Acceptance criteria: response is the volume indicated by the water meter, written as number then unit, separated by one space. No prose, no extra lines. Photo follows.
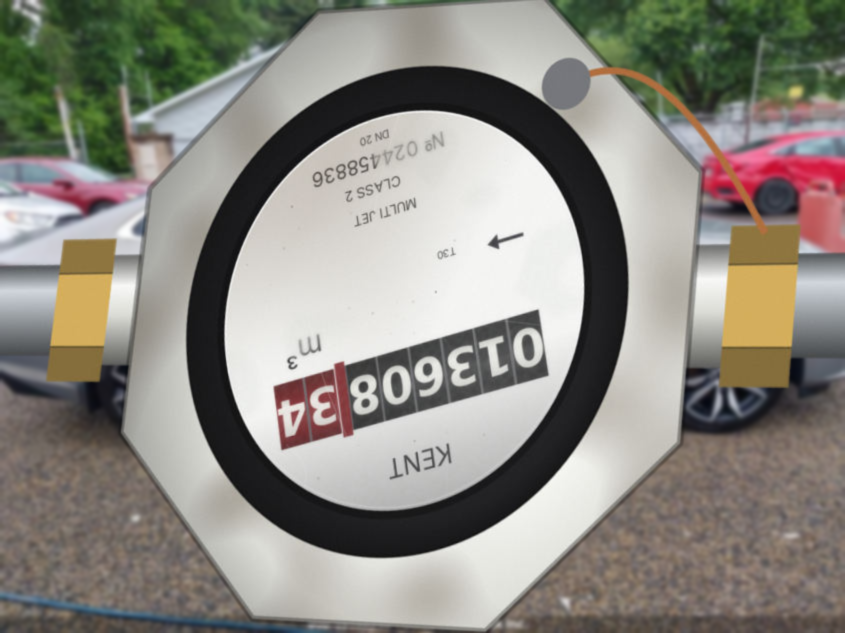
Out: 13608.34 m³
